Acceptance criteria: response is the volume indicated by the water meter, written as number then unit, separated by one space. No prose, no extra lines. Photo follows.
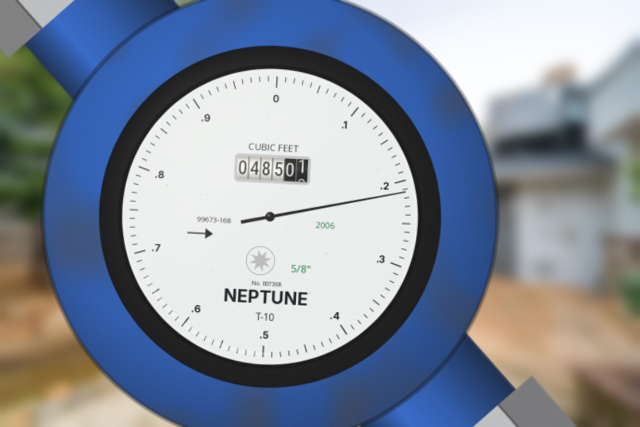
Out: 48501.21 ft³
